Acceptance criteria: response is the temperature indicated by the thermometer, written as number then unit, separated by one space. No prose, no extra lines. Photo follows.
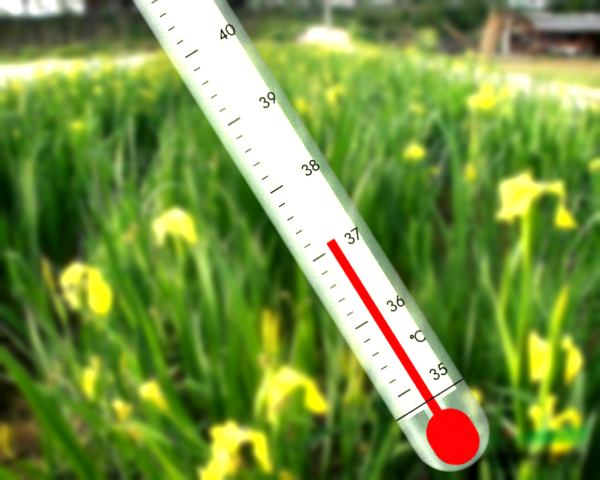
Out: 37.1 °C
